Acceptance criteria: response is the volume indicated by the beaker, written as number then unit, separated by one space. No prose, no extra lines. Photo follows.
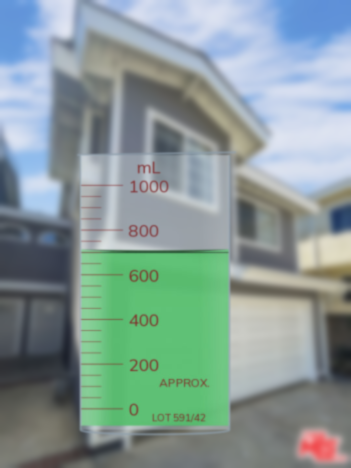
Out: 700 mL
